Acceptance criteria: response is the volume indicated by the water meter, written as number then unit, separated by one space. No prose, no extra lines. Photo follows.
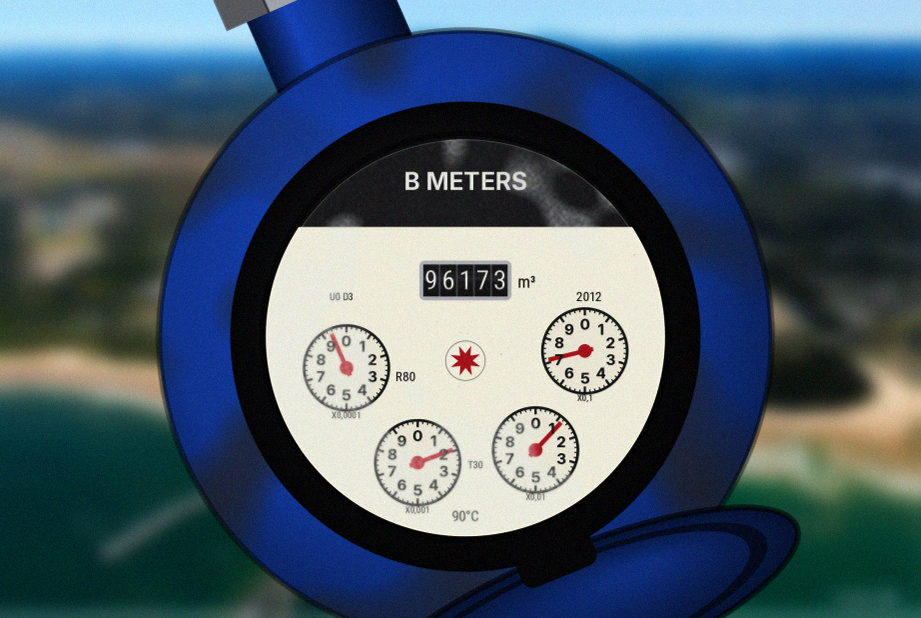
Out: 96173.7119 m³
